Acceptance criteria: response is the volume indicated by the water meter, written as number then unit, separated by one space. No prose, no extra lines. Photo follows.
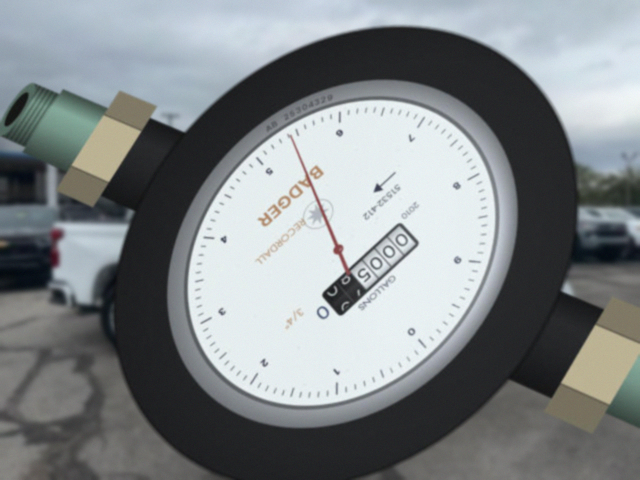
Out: 5795.4 gal
